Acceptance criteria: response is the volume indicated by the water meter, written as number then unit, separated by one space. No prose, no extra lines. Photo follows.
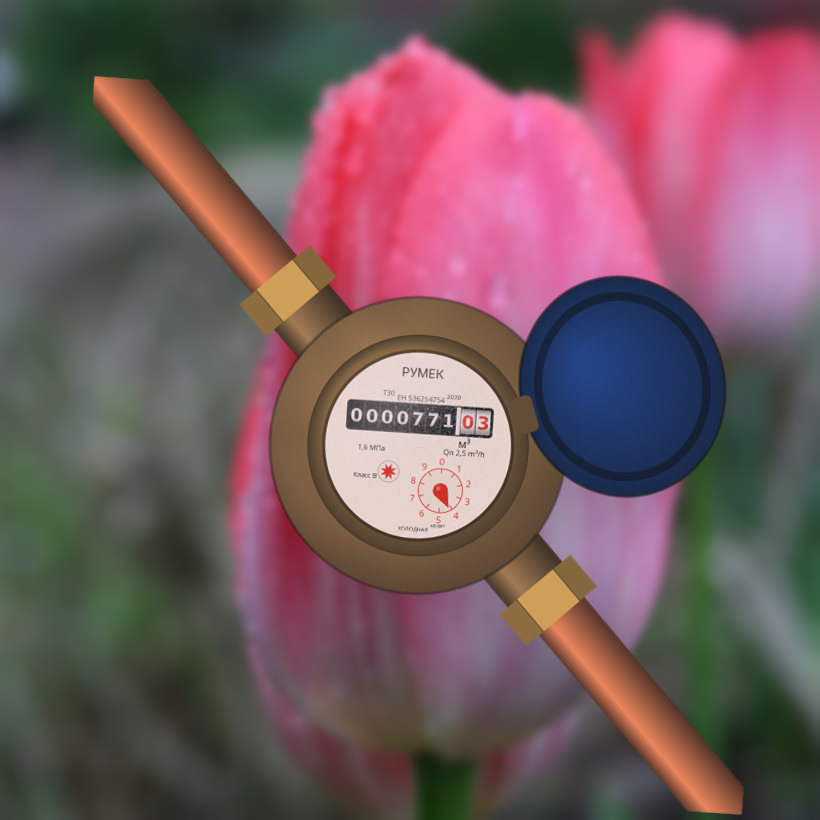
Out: 771.034 m³
